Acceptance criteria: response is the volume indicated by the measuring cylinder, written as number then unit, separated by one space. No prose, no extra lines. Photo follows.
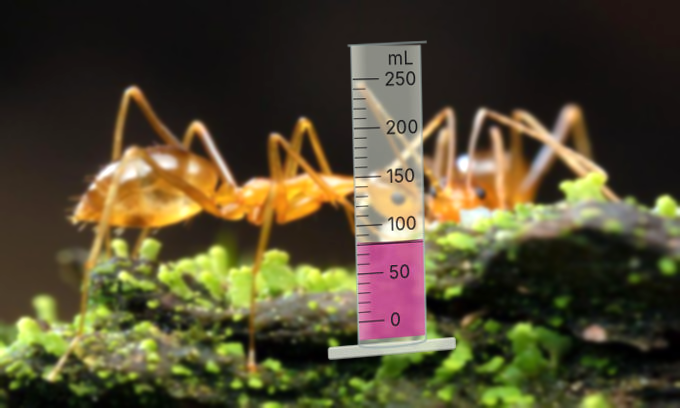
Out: 80 mL
